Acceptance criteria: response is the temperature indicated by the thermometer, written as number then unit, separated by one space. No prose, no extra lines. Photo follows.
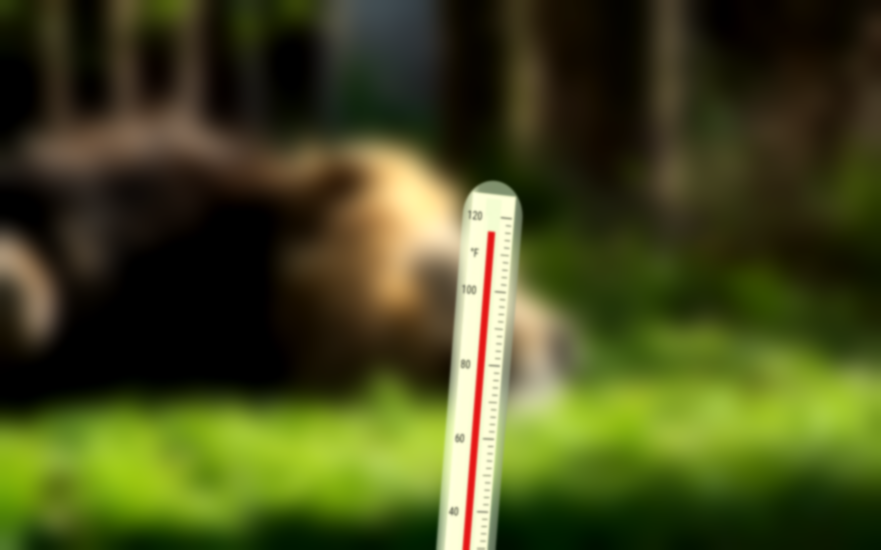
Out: 116 °F
